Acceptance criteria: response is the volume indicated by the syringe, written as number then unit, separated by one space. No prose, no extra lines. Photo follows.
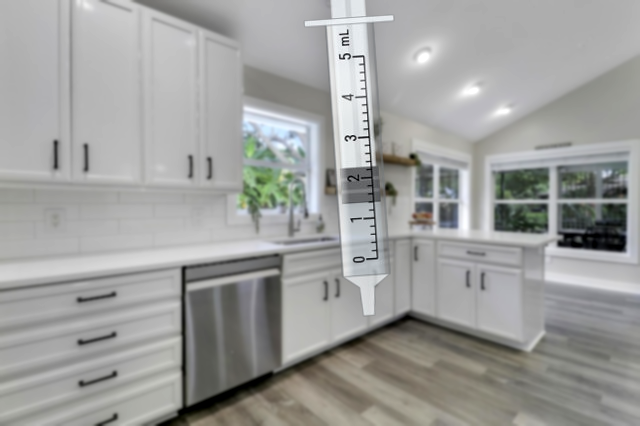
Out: 1.4 mL
